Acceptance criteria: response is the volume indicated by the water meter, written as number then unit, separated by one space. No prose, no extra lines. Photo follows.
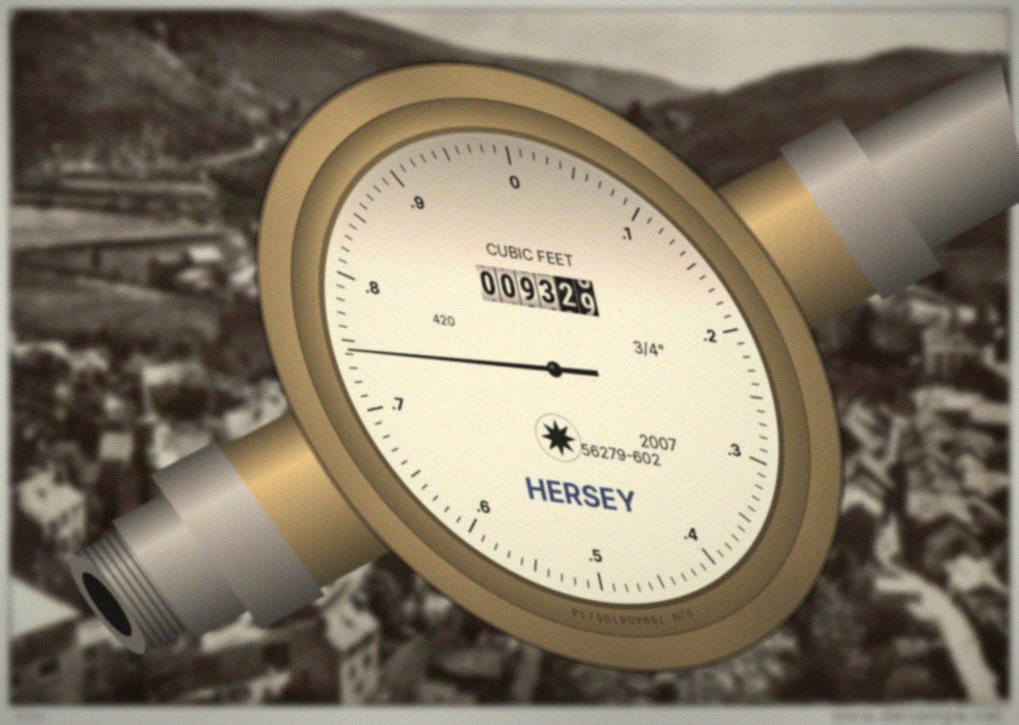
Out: 9328.74 ft³
